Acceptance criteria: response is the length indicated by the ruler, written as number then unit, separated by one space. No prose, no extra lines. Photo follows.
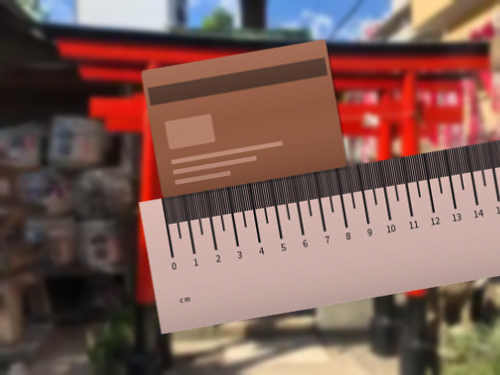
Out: 8.5 cm
